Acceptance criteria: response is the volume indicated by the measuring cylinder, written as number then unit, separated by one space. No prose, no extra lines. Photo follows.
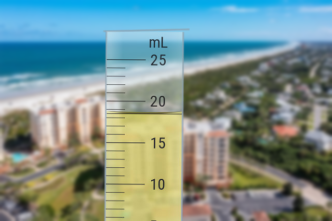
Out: 18.5 mL
